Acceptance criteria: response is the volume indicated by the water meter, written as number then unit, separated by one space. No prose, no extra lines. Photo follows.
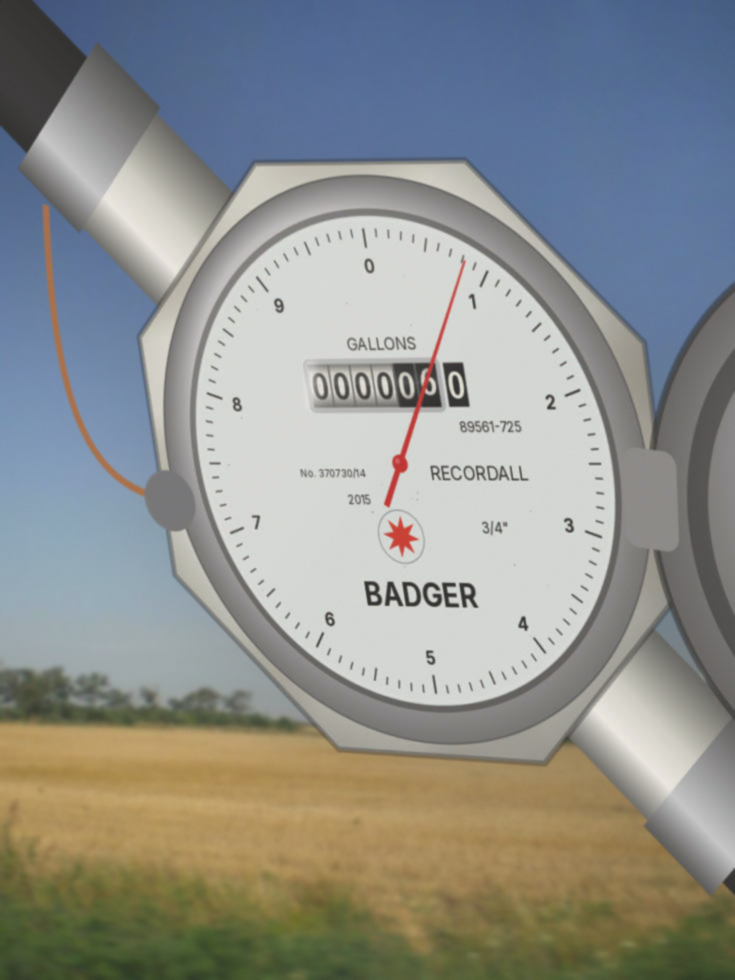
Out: 60.8 gal
